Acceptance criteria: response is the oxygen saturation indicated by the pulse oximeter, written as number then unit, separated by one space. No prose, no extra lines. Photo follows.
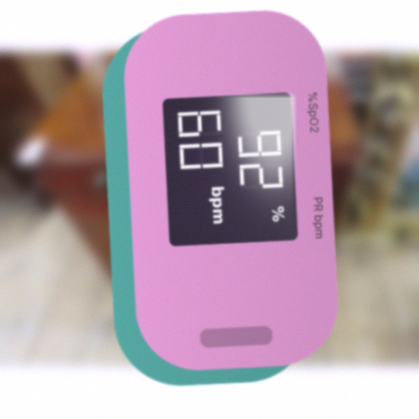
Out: 92 %
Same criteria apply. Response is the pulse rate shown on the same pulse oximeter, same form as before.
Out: 60 bpm
